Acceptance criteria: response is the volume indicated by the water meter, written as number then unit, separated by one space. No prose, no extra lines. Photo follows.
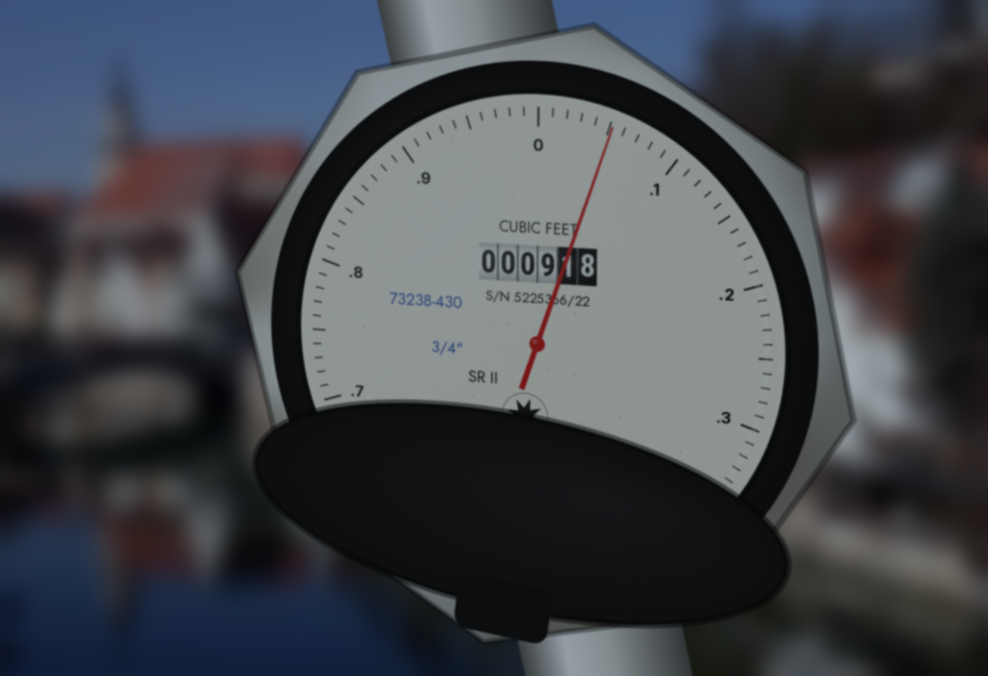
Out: 918.05 ft³
